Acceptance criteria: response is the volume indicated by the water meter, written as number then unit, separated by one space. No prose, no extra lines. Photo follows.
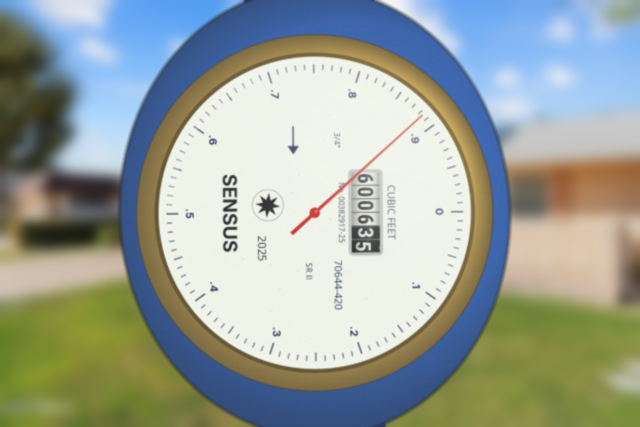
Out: 600634.88 ft³
